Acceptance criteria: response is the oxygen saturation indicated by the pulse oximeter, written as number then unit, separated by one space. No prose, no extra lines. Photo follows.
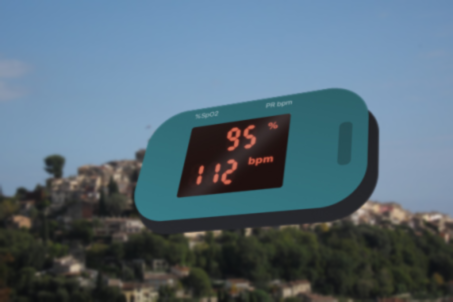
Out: 95 %
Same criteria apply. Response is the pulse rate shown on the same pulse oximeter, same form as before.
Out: 112 bpm
